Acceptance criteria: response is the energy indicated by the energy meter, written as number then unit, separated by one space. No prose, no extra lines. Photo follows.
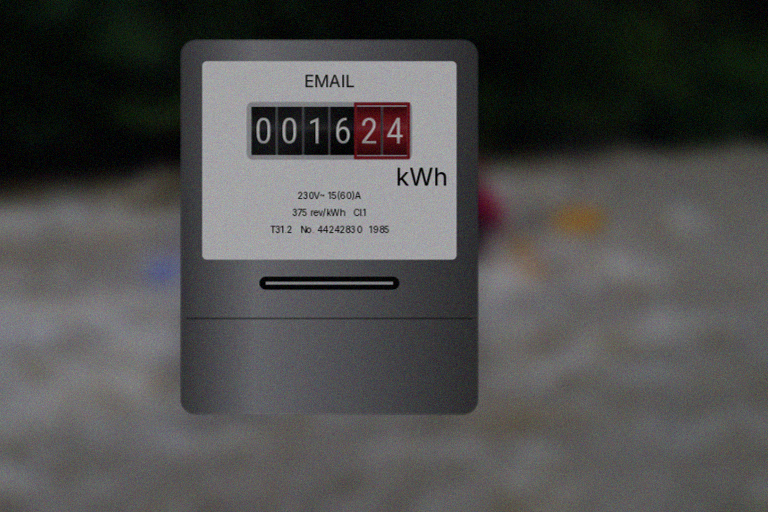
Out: 16.24 kWh
